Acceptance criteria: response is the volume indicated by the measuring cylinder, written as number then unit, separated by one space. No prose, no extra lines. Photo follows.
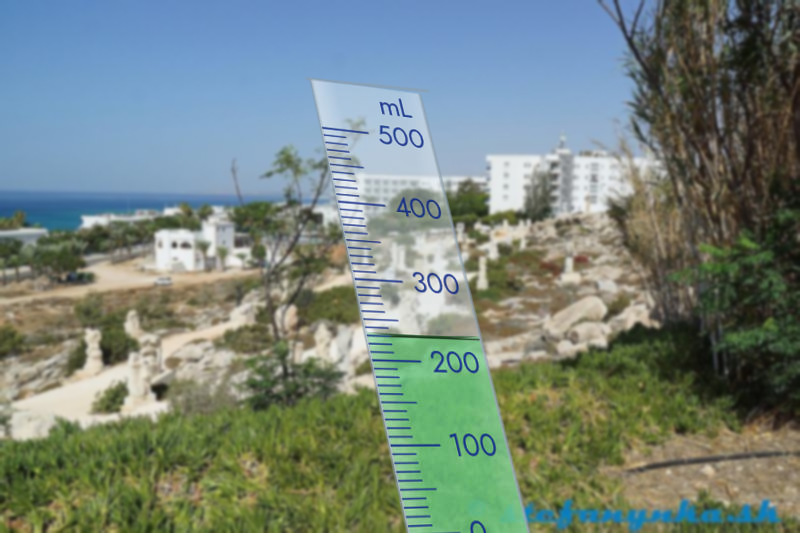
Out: 230 mL
